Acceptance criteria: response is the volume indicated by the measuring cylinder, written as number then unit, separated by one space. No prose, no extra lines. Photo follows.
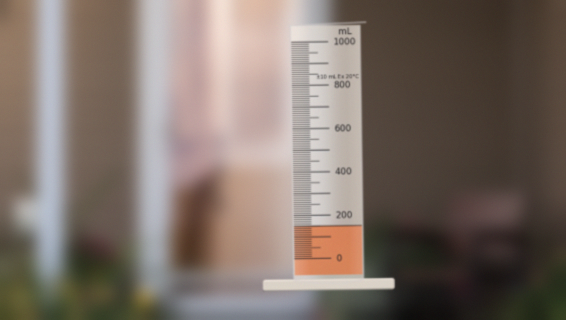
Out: 150 mL
